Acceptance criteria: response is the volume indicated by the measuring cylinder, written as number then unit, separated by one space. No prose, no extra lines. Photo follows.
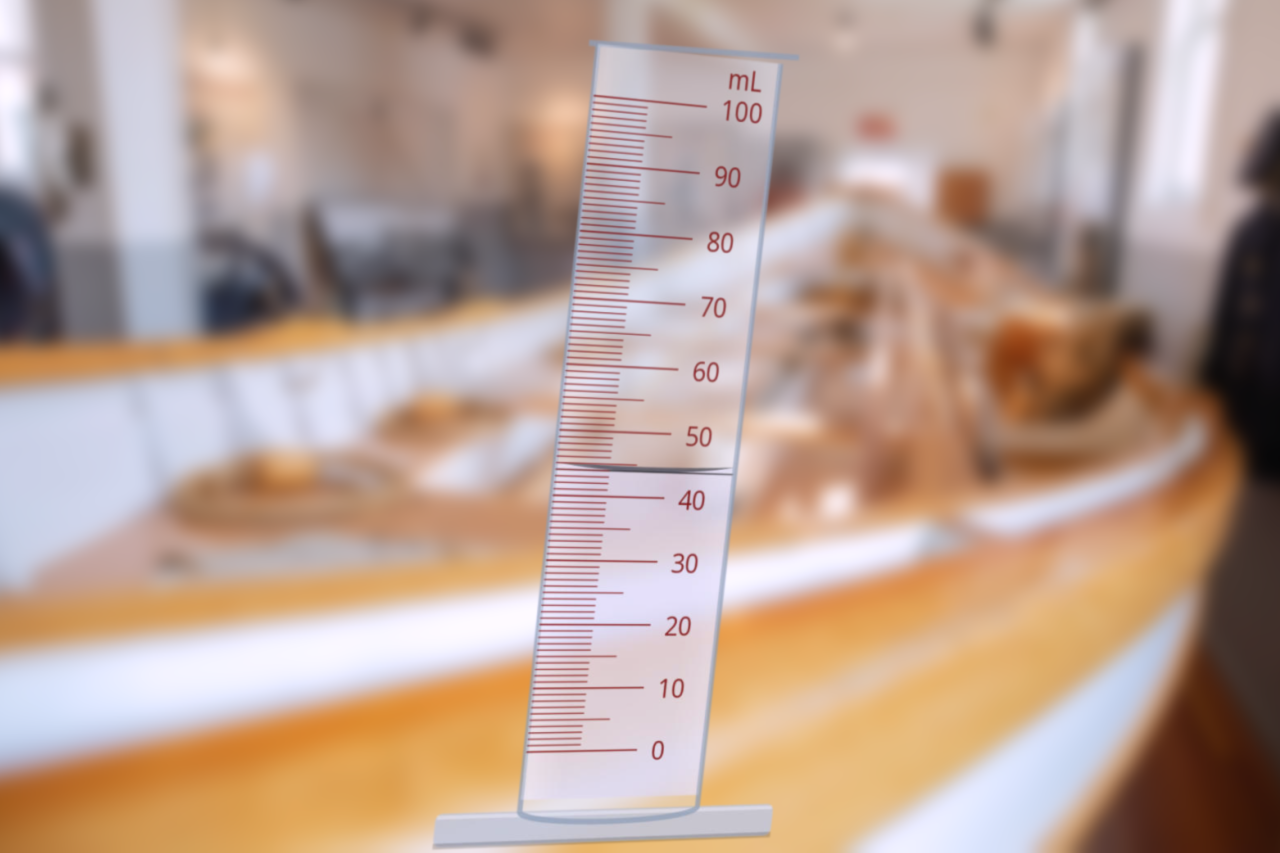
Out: 44 mL
